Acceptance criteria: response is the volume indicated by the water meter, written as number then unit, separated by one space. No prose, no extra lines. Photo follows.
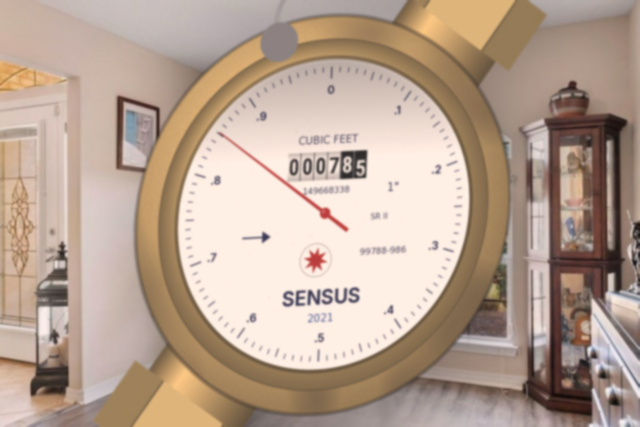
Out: 784.85 ft³
